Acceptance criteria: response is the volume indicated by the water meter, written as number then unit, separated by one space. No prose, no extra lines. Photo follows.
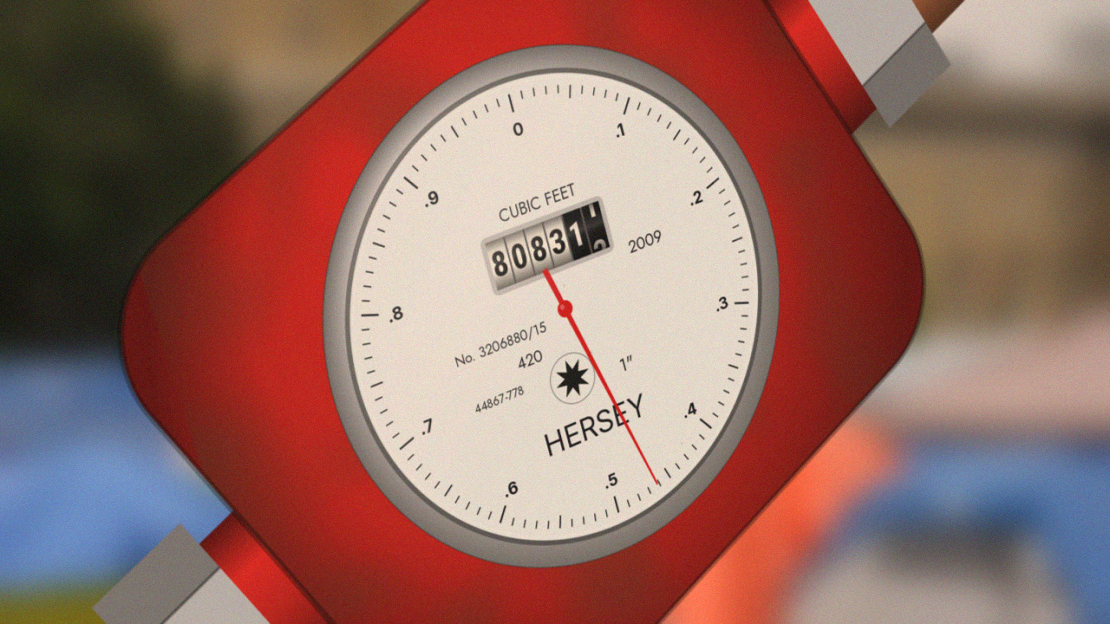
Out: 808311.46 ft³
